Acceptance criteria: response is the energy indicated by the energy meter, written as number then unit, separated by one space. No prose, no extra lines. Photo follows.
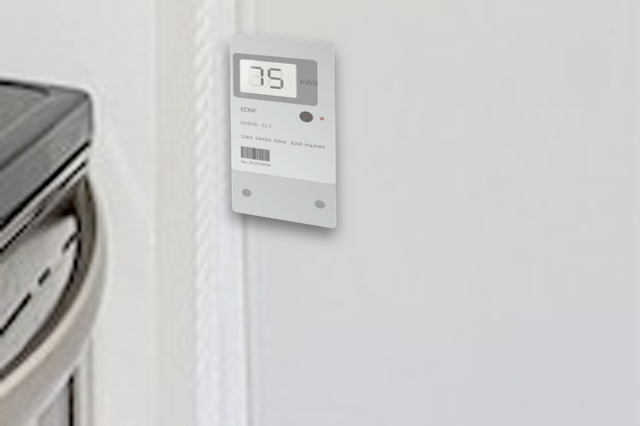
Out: 75 kWh
